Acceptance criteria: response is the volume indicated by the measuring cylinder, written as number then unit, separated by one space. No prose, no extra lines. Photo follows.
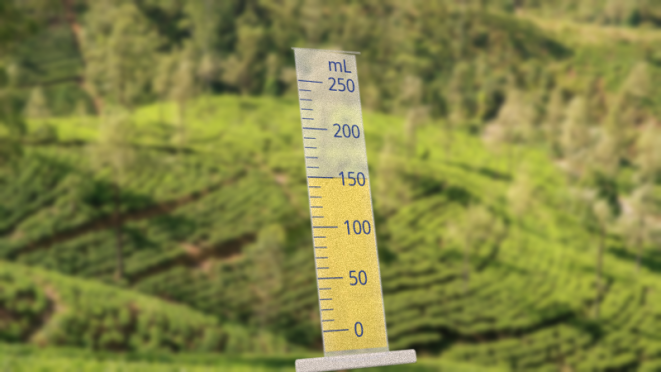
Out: 150 mL
